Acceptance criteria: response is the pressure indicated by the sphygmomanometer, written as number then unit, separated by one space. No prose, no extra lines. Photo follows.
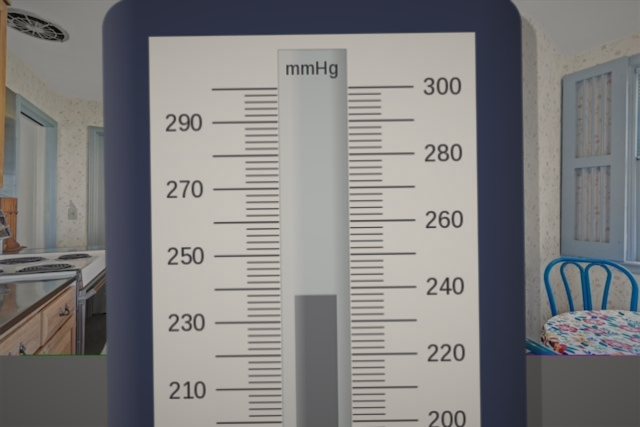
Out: 238 mmHg
